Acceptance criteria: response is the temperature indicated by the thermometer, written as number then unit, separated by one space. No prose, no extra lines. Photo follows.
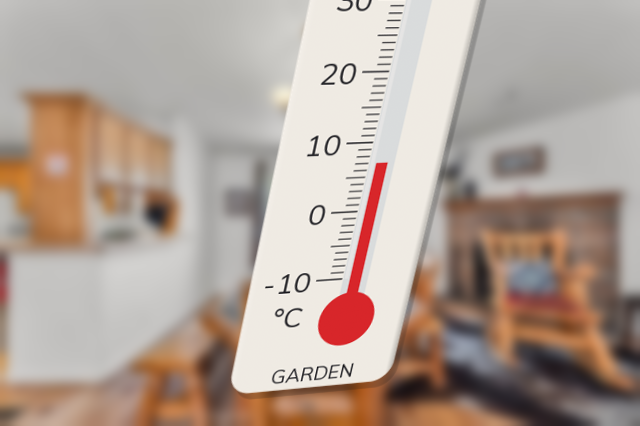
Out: 7 °C
